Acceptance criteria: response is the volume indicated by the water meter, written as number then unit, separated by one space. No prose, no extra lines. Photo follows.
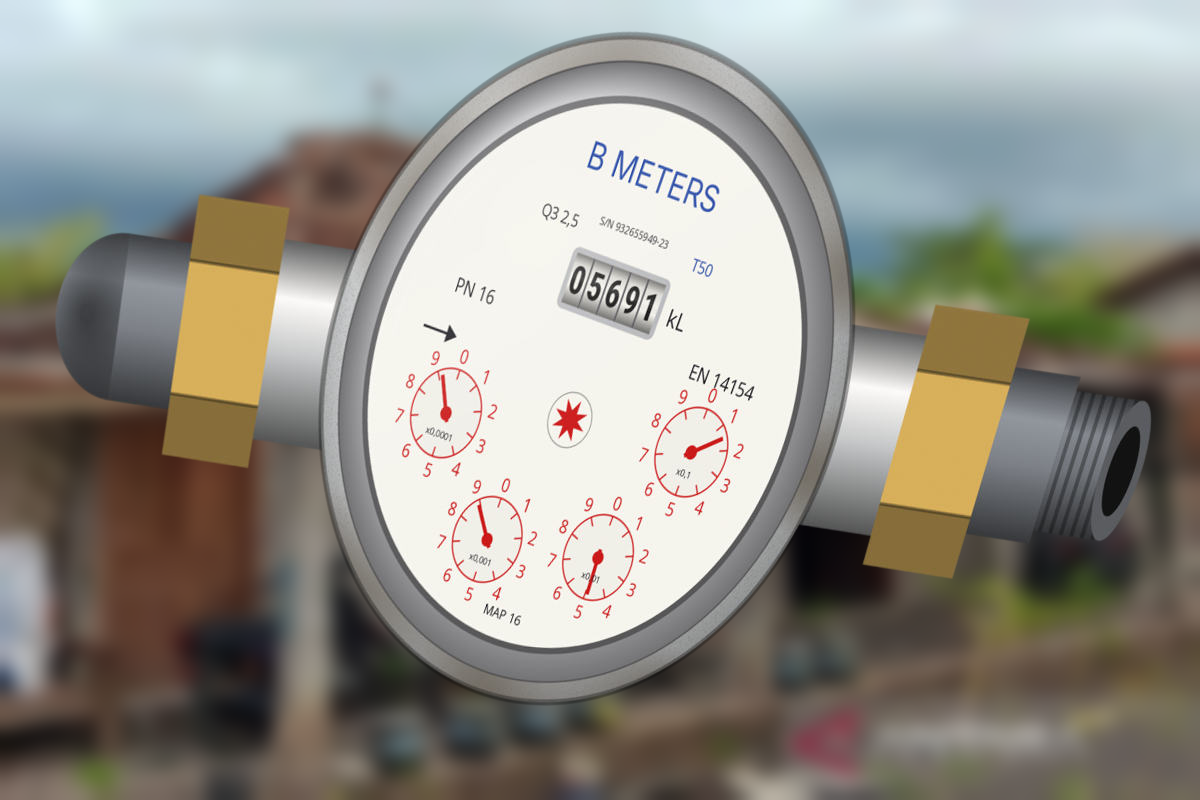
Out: 5691.1489 kL
